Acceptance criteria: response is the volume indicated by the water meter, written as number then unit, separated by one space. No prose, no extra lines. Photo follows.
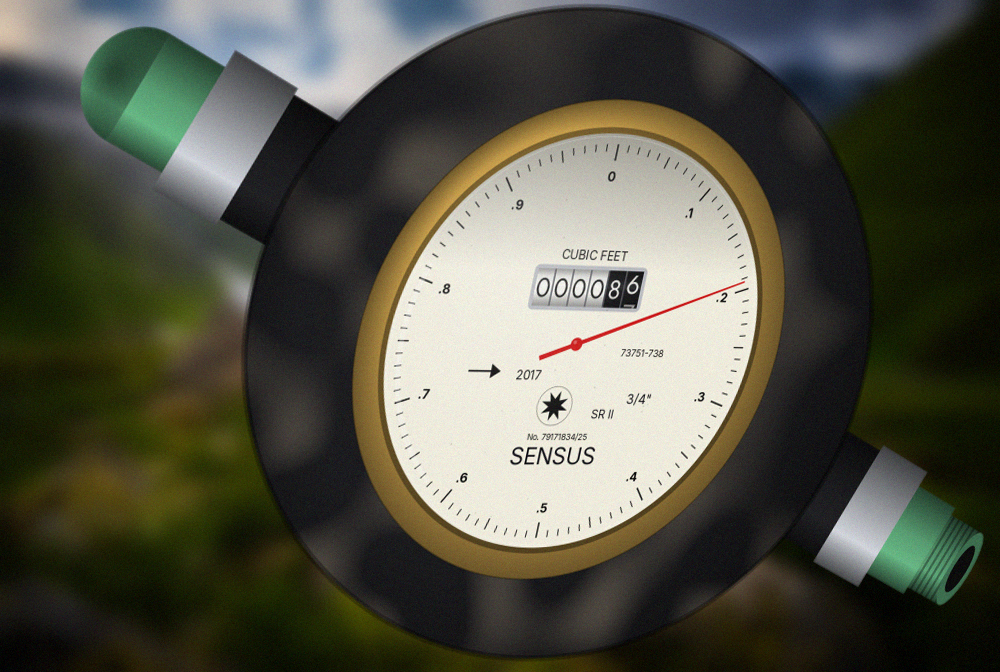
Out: 86.19 ft³
